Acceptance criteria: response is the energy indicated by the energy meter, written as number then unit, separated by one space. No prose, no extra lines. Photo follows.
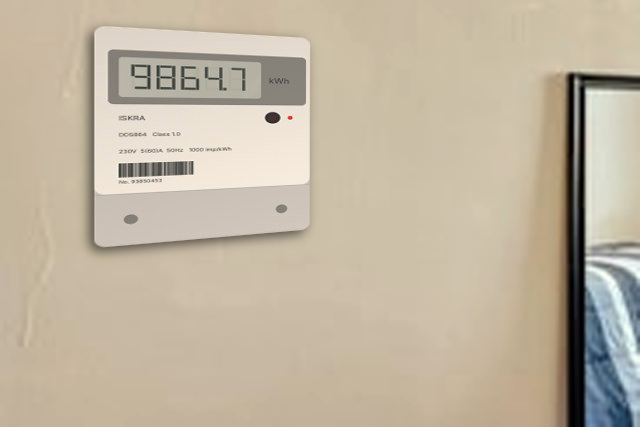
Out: 9864.7 kWh
